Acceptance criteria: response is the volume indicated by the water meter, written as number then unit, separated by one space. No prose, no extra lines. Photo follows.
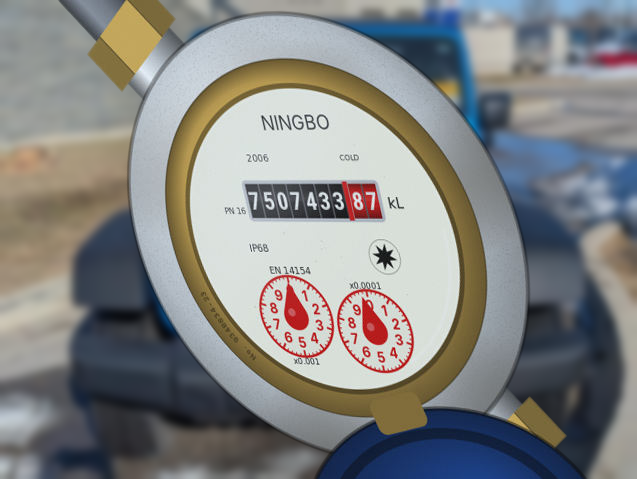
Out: 7507433.8699 kL
